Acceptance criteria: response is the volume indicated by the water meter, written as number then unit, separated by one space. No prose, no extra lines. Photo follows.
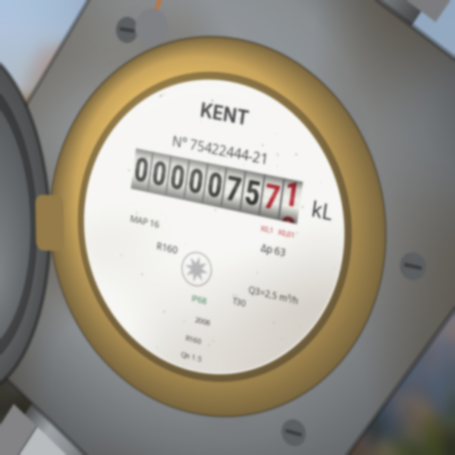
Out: 75.71 kL
